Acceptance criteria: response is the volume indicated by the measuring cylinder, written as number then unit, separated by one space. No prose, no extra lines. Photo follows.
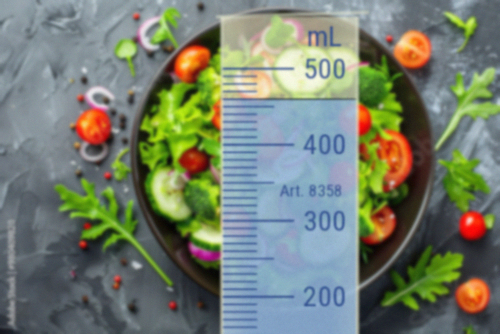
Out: 460 mL
